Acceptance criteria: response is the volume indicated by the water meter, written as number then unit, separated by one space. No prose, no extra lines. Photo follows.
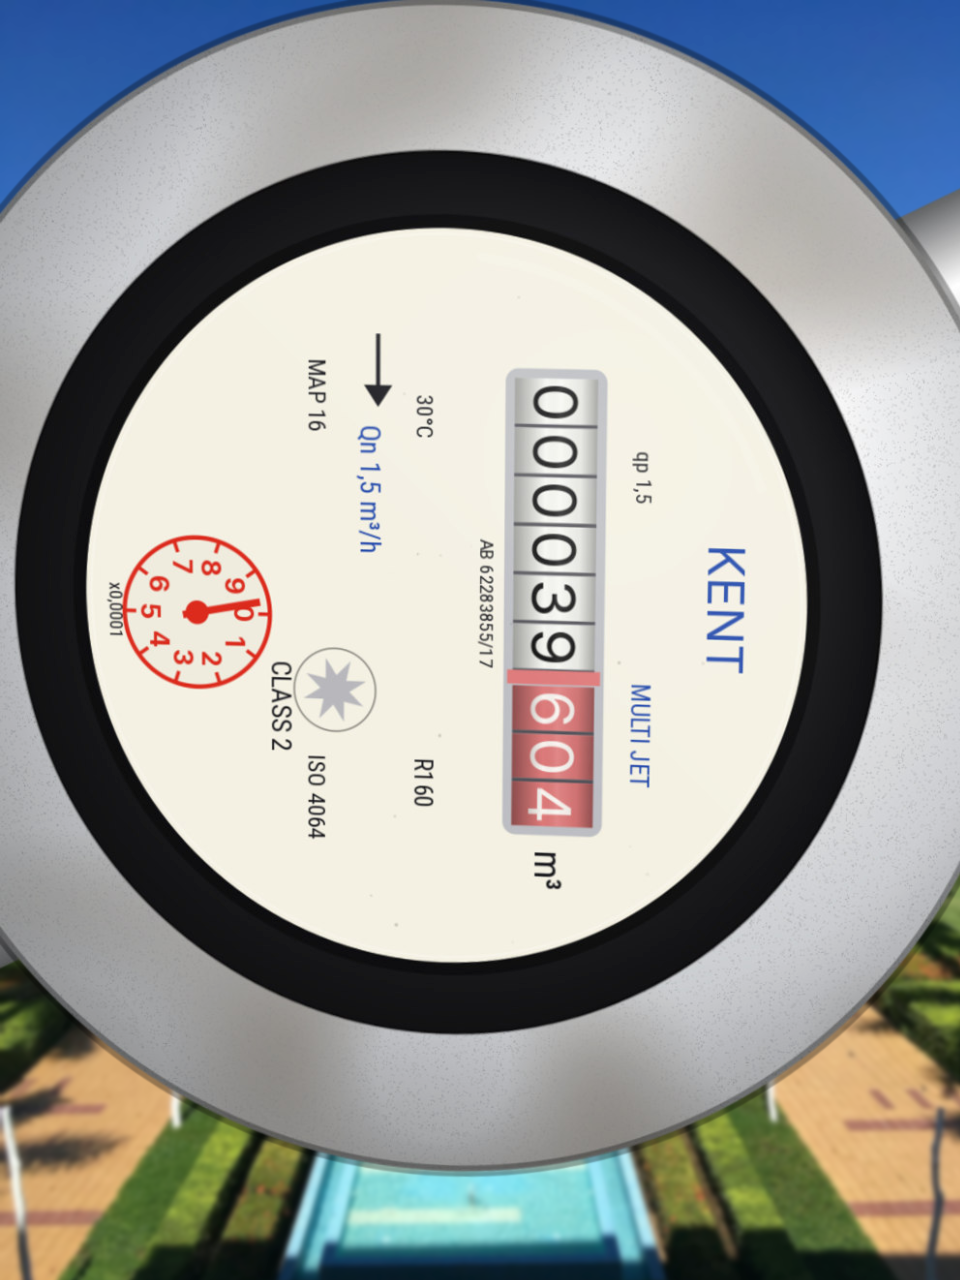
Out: 39.6039 m³
